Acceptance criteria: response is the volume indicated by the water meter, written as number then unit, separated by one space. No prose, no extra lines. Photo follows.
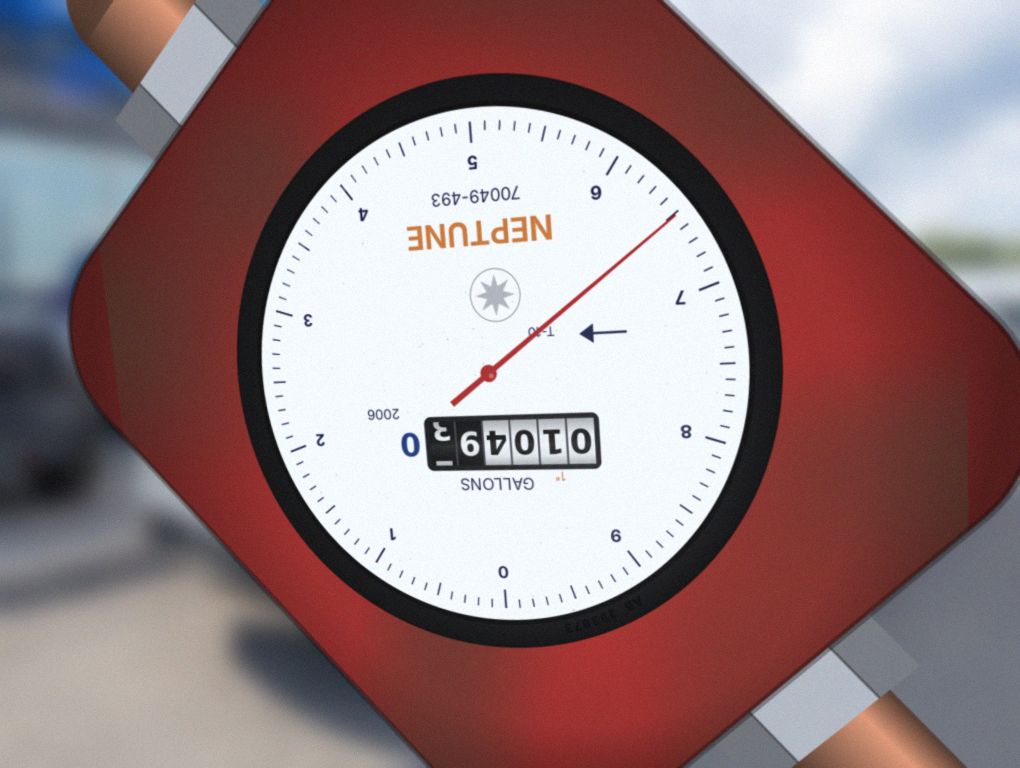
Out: 104926.5 gal
